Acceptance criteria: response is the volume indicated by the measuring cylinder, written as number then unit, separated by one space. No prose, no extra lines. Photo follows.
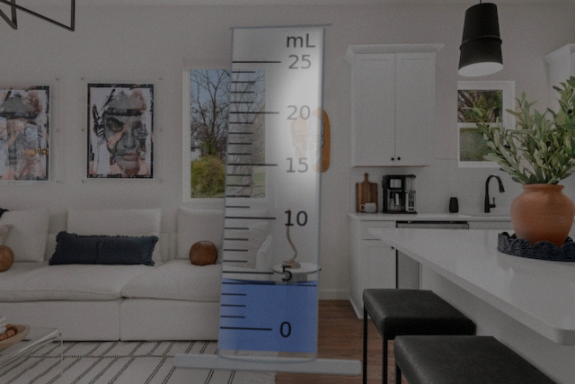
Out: 4 mL
